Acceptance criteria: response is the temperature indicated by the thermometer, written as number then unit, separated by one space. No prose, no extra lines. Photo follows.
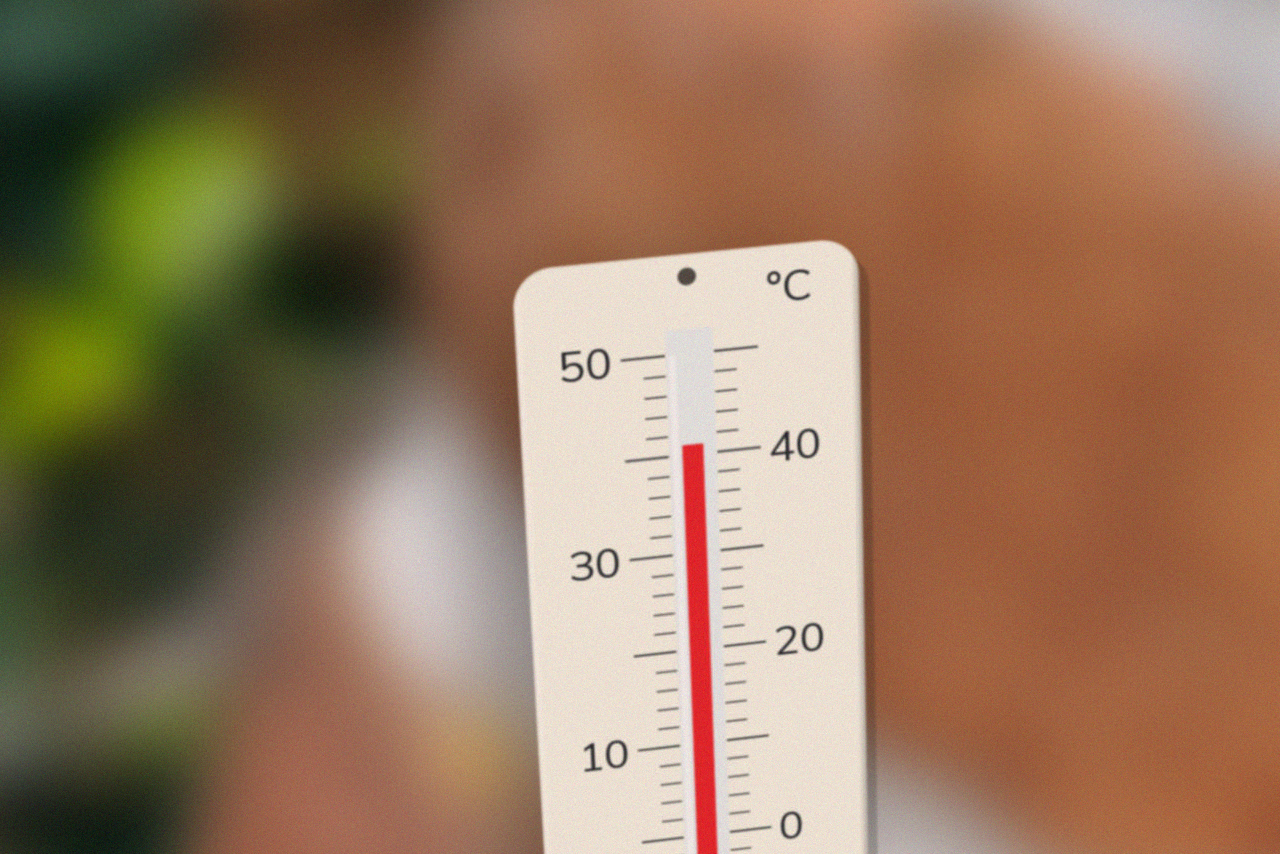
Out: 41 °C
